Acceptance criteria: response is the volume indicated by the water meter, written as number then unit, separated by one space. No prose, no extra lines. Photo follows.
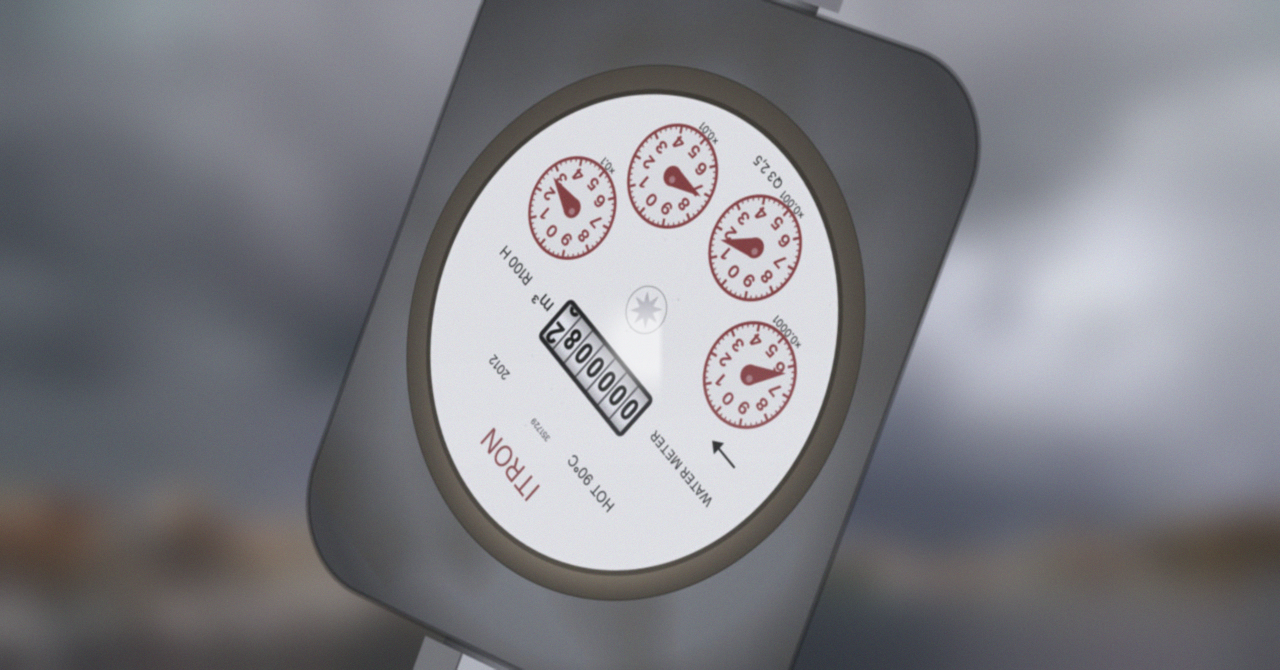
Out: 82.2716 m³
